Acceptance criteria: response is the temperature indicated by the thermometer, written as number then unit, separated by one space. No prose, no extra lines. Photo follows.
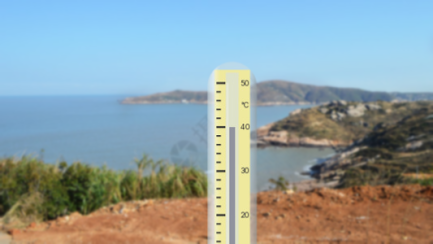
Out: 40 °C
